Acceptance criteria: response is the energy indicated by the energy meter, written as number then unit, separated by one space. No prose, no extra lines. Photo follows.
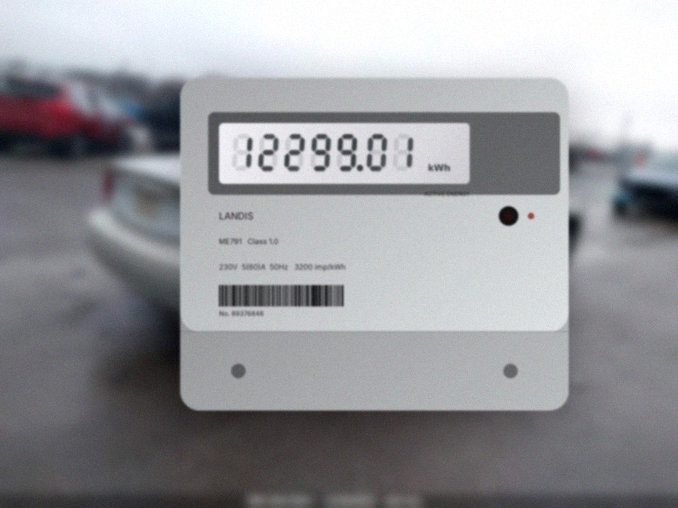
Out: 12299.01 kWh
